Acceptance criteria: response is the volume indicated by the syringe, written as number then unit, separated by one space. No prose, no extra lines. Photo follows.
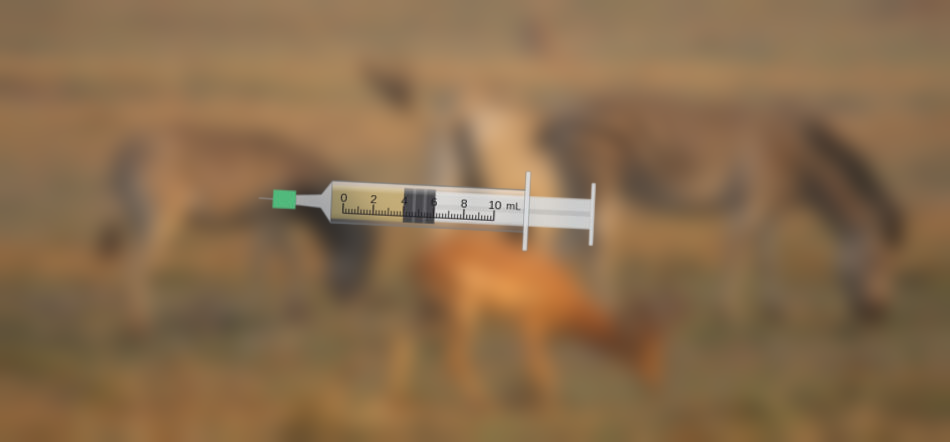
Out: 4 mL
